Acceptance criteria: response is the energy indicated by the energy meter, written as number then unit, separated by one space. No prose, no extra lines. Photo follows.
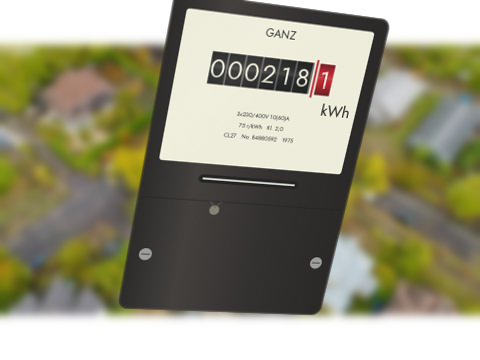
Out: 218.1 kWh
